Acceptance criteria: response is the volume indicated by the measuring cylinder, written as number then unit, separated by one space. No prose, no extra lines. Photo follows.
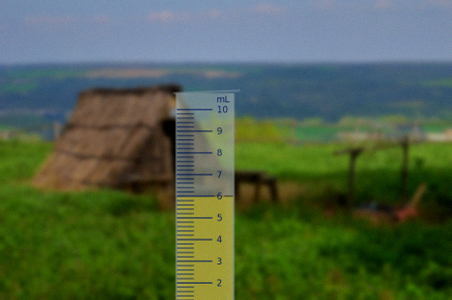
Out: 6 mL
